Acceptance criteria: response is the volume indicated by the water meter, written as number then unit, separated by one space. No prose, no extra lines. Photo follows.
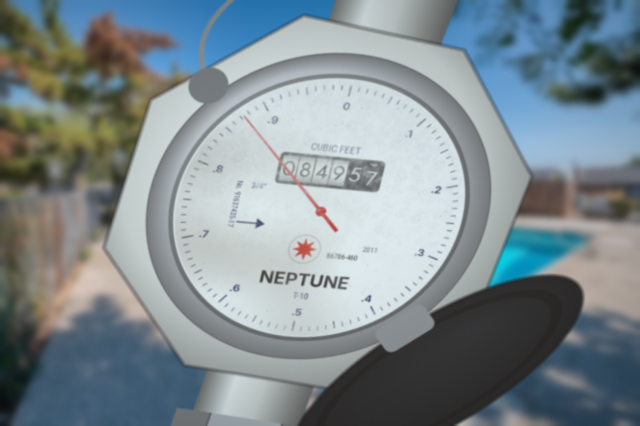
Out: 84956.87 ft³
